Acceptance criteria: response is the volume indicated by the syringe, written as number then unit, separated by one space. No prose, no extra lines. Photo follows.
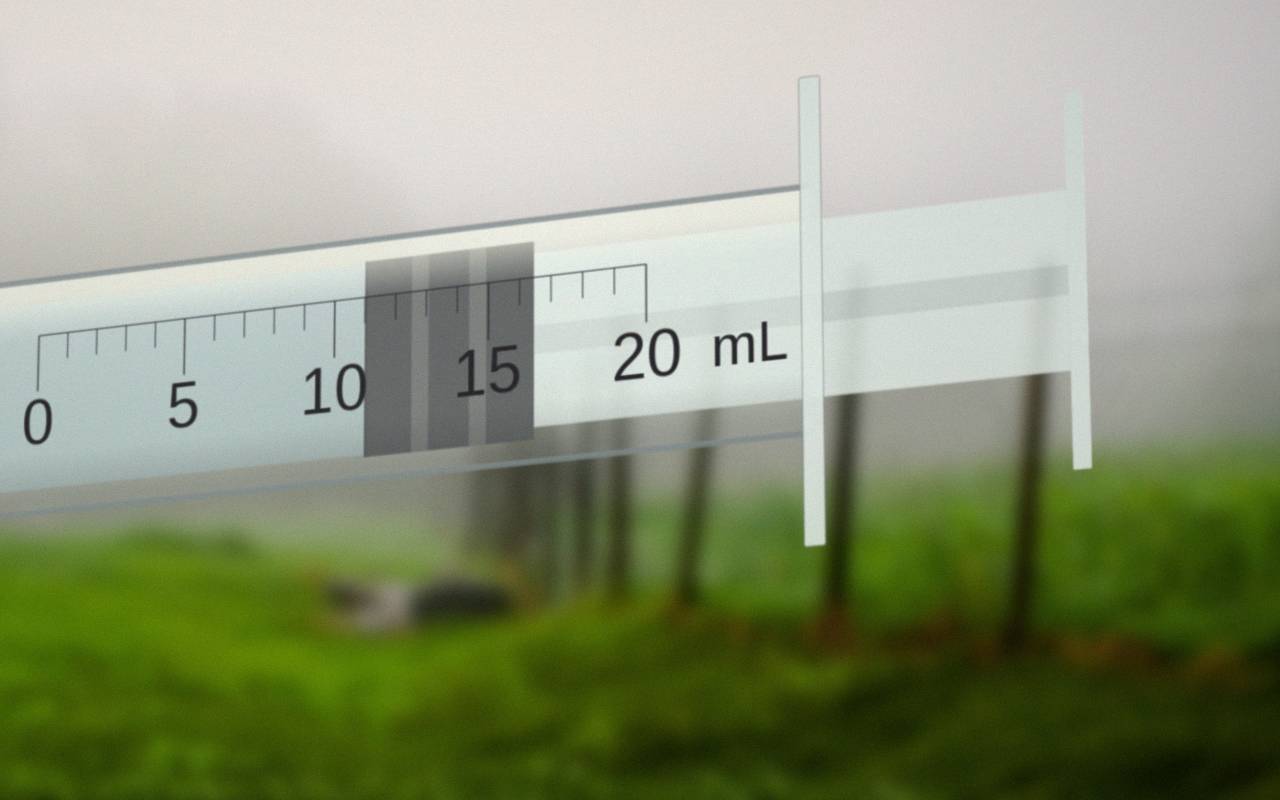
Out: 11 mL
